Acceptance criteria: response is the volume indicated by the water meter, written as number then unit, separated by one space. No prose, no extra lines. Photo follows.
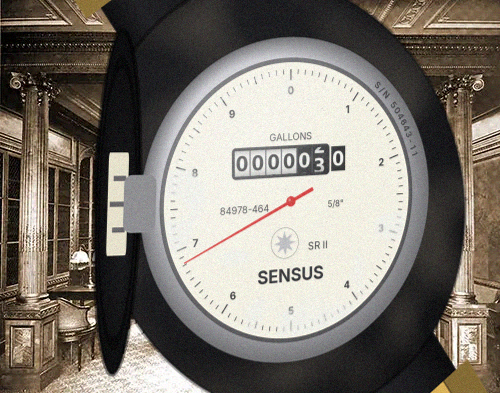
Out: 26.8 gal
